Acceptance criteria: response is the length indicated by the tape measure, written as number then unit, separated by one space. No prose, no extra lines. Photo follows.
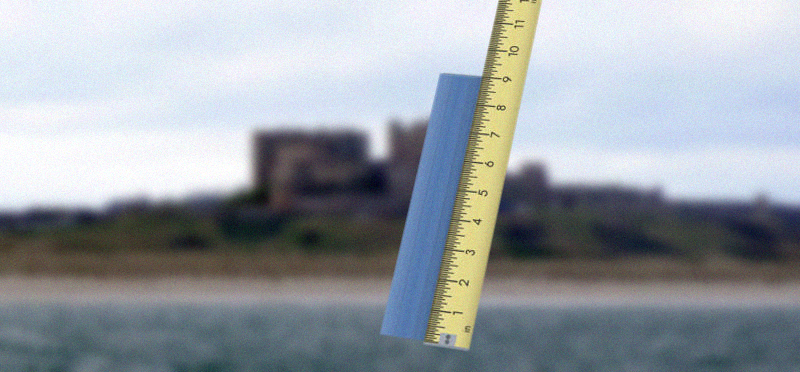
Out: 9 in
